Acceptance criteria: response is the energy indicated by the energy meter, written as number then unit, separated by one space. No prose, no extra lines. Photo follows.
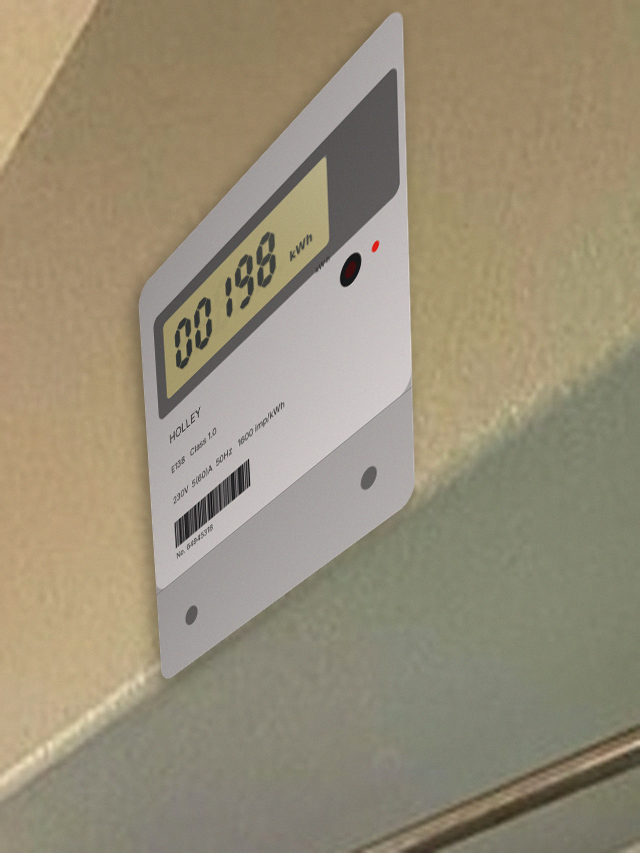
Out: 198 kWh
